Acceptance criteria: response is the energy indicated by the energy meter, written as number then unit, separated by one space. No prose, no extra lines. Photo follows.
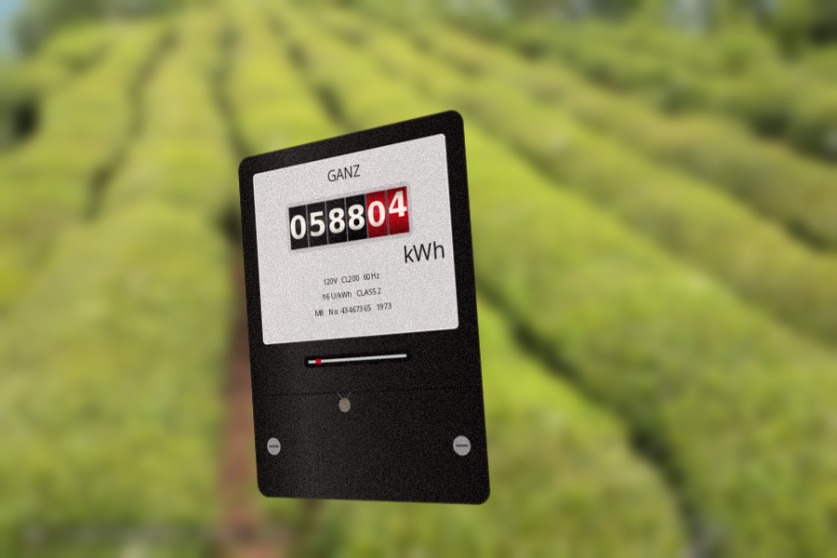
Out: 588.04 kWh
